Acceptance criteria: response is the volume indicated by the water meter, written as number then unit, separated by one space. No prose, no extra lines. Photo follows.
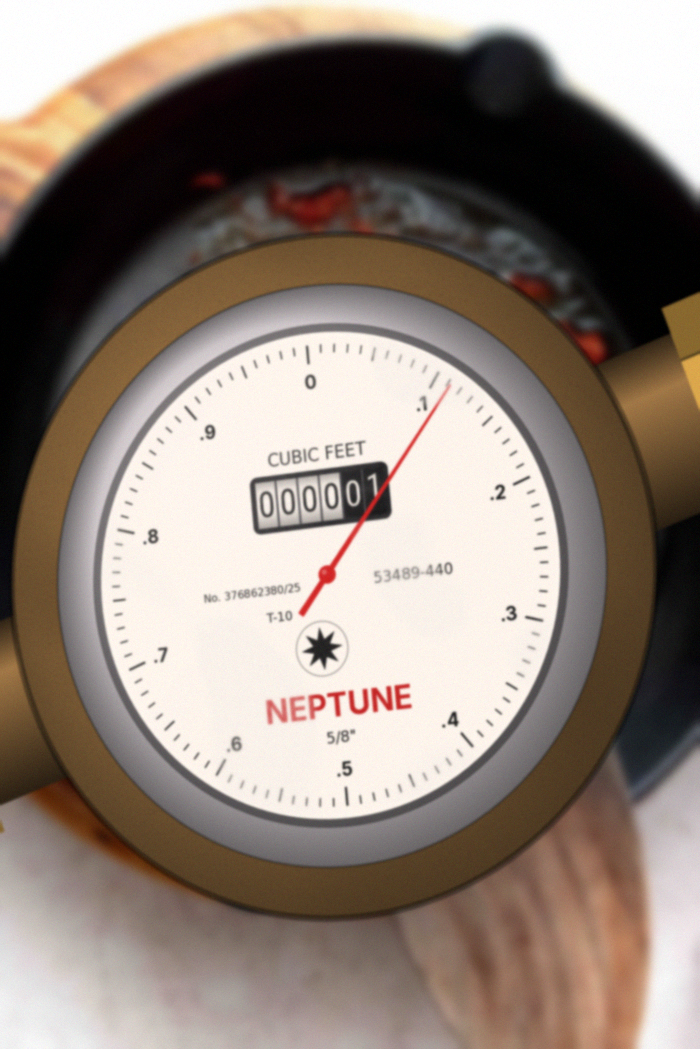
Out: 1.11 ft³
